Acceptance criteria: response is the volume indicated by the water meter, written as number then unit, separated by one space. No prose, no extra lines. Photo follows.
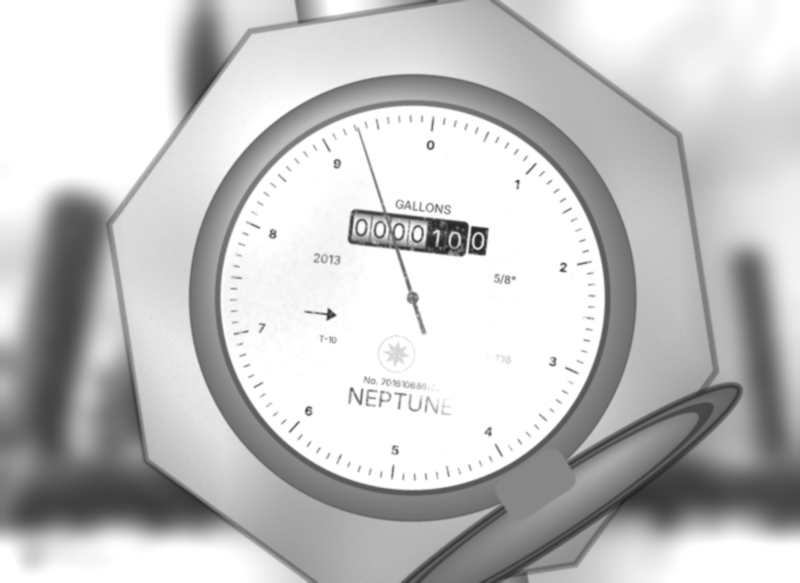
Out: 99.3 gal
